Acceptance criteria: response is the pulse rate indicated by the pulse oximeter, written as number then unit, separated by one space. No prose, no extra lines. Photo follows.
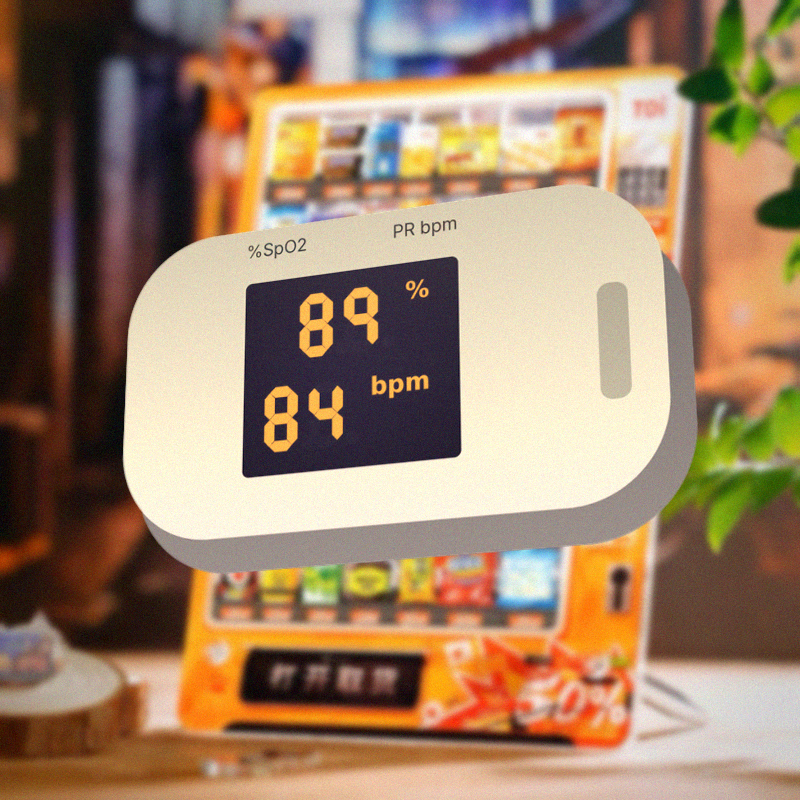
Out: 84 bpm
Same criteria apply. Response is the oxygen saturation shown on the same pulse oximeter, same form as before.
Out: 89 %
